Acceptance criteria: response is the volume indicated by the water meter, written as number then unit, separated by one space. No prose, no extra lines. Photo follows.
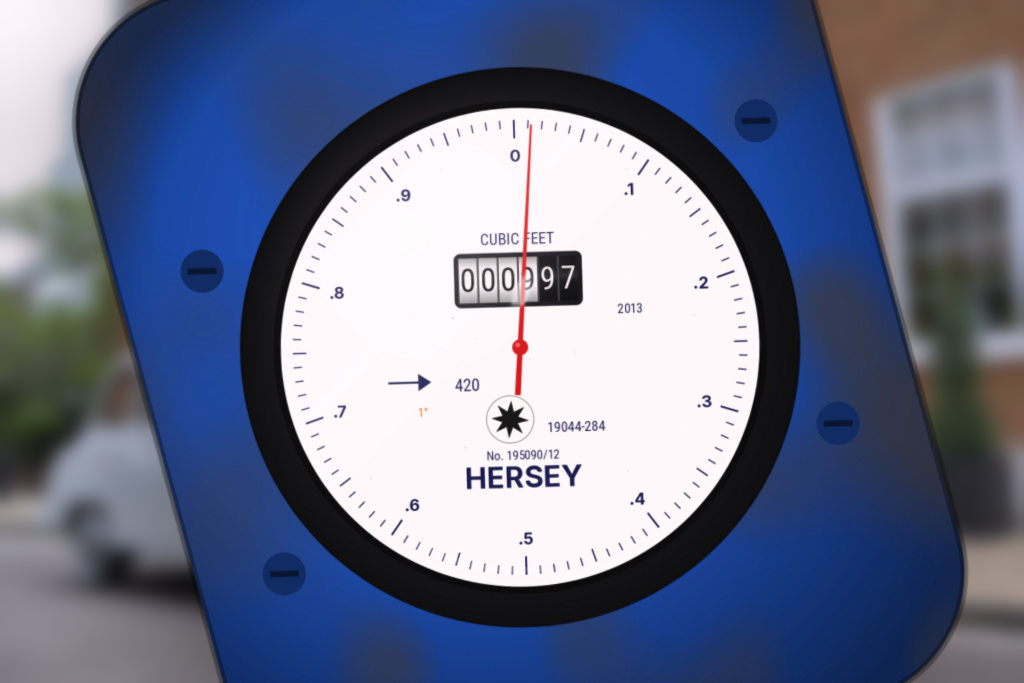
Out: 997.01 ft³
